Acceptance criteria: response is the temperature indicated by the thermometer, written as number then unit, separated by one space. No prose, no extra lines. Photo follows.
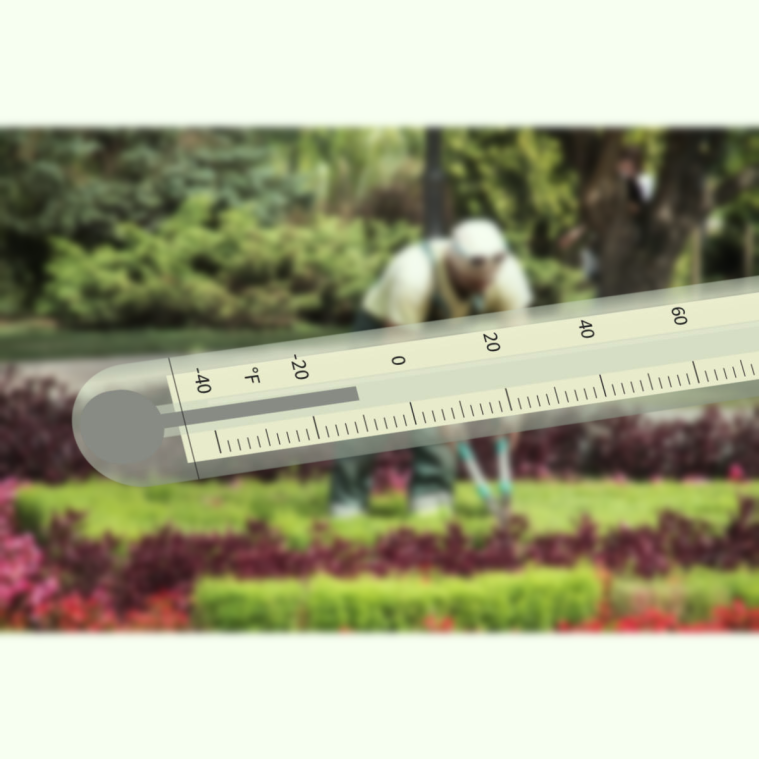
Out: -10 °F
